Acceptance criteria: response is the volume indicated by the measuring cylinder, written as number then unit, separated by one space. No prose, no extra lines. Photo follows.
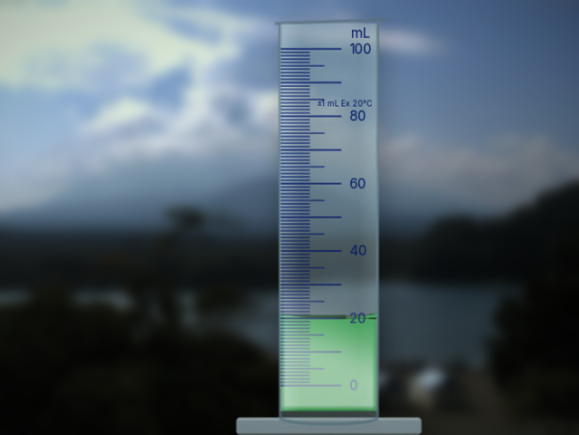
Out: 20 mL
